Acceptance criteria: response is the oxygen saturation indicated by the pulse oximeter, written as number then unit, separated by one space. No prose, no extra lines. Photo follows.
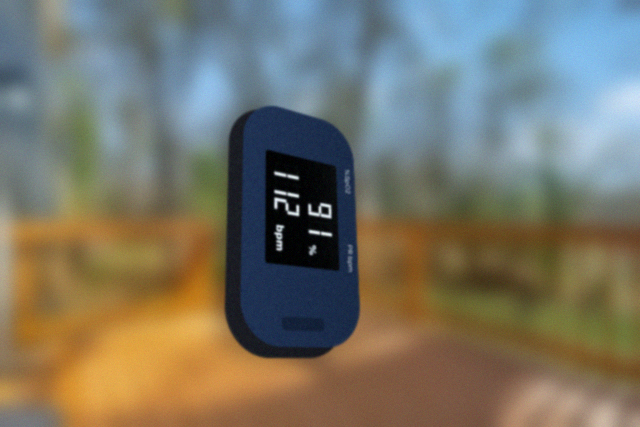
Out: 91 %
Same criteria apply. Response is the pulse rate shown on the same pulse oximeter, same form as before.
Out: 112 bpm
